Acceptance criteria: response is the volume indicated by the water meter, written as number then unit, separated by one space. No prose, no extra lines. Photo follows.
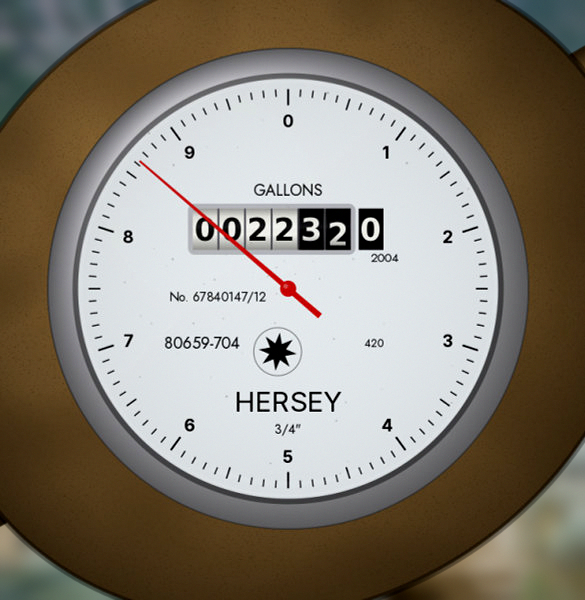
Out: 22318.6 gal
